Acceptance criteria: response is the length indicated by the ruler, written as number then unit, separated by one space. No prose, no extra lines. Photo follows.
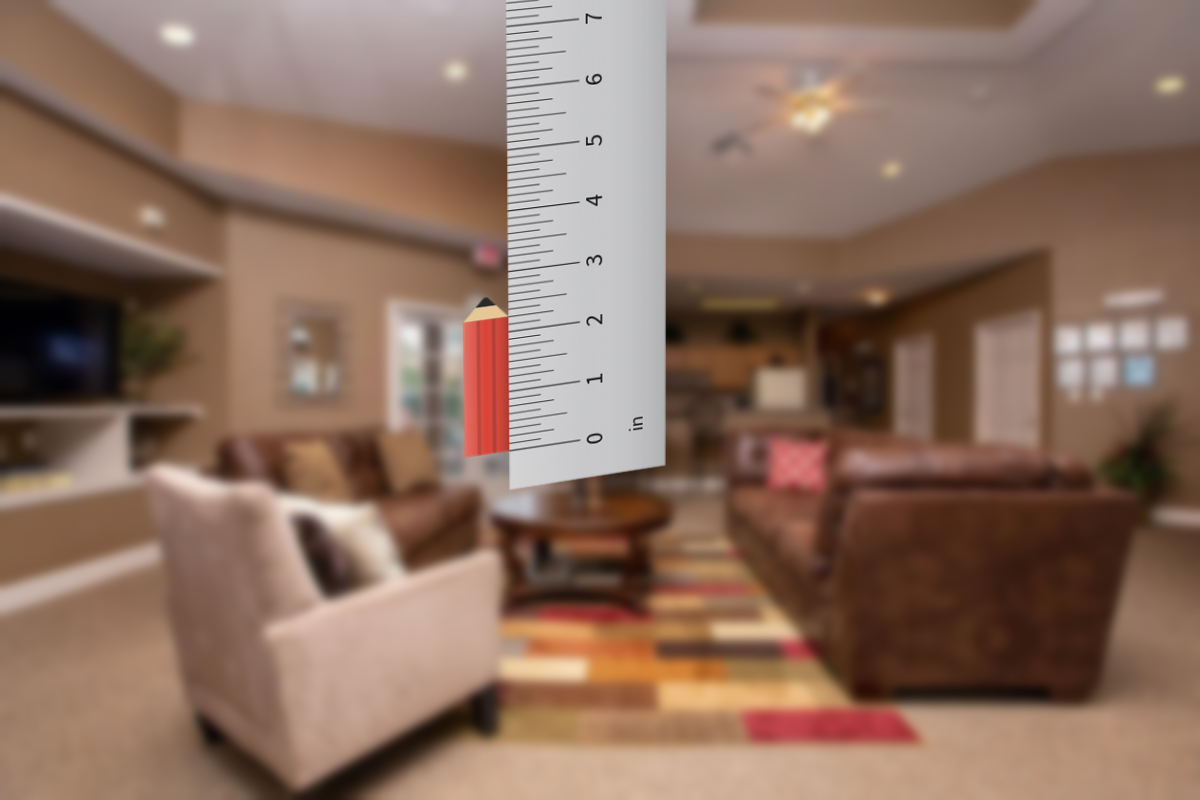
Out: 2.625 in
